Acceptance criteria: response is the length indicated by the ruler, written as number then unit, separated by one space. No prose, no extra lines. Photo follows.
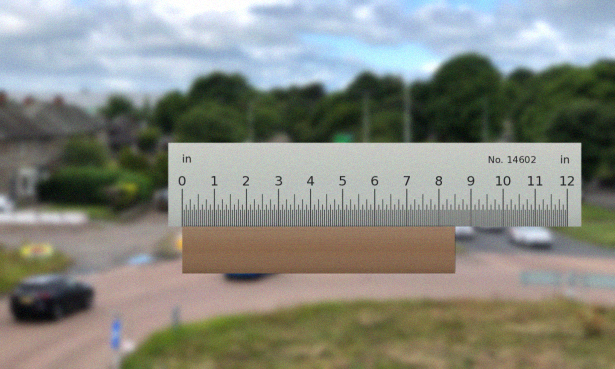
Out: 8.5 in
